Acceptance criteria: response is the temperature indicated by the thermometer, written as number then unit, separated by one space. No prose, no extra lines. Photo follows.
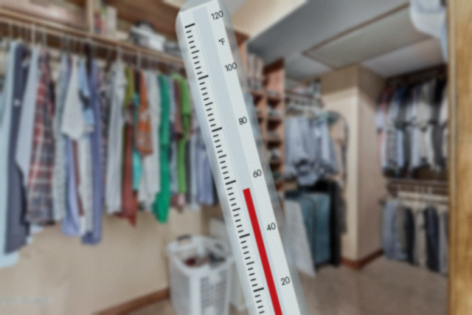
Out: 56 °F
